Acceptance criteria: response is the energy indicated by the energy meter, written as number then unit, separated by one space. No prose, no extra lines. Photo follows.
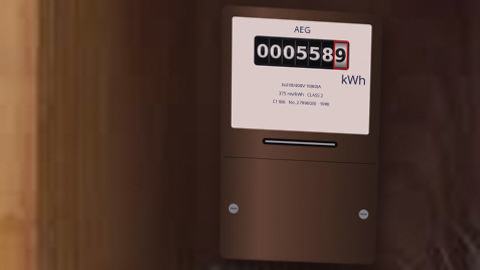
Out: 558.9 kWh
